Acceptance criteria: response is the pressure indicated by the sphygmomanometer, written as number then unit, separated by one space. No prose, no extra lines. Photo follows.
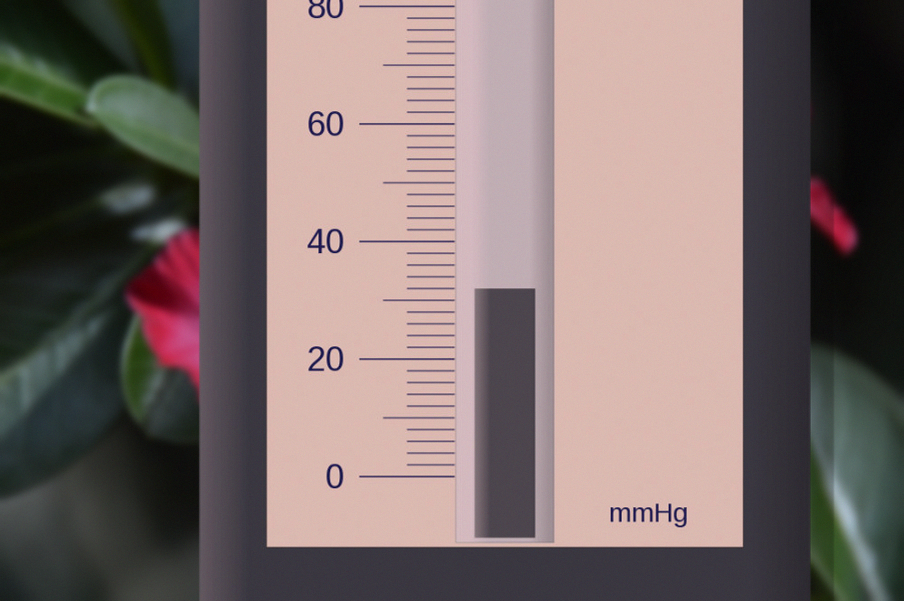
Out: 32 mmHg
